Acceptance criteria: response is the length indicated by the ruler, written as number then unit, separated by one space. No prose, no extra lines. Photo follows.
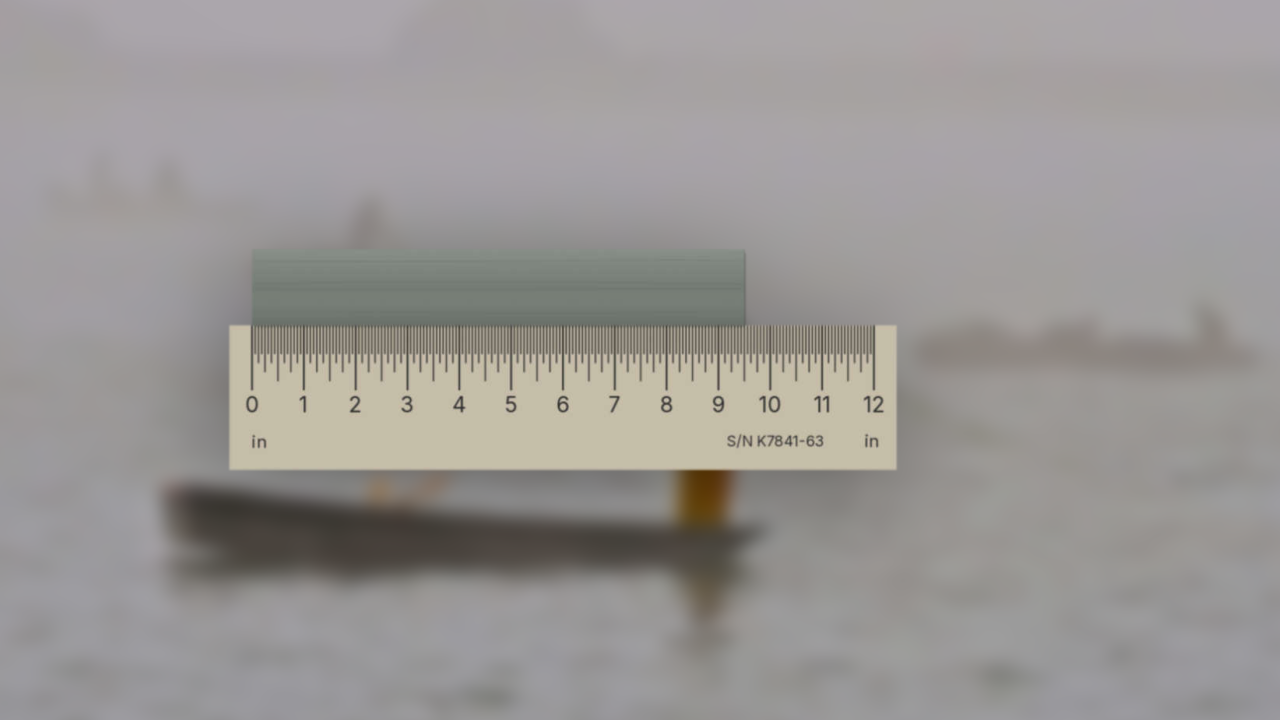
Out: 9.5 in
